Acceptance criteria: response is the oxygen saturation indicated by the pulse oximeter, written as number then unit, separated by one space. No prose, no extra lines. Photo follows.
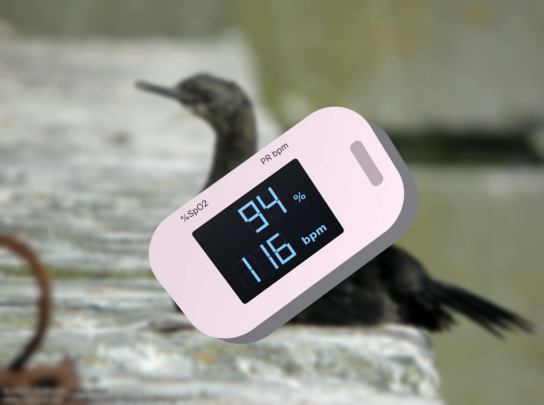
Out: 94 %
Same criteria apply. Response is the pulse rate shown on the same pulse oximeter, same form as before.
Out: 116 bpm
